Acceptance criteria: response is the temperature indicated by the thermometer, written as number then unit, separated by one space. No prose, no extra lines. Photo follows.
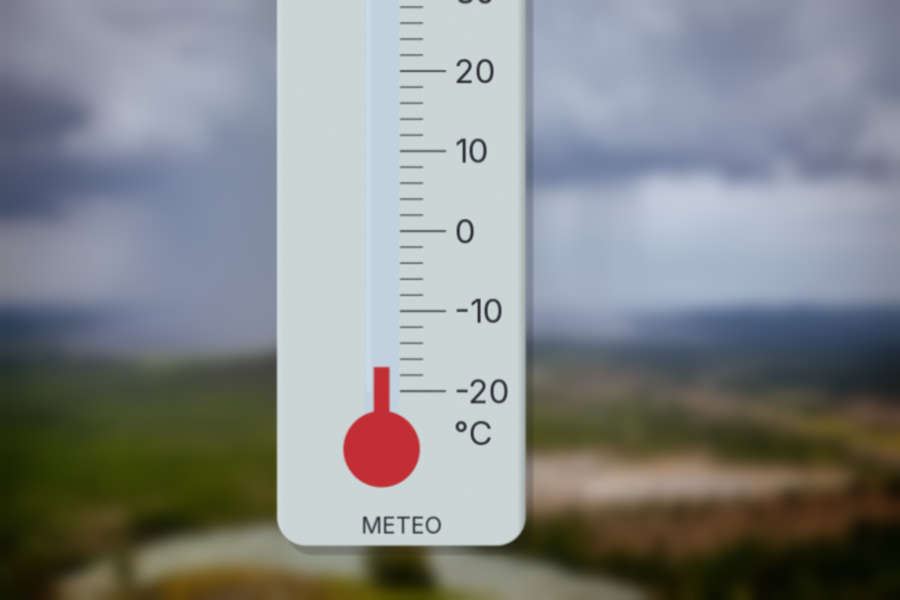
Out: -17 °C
